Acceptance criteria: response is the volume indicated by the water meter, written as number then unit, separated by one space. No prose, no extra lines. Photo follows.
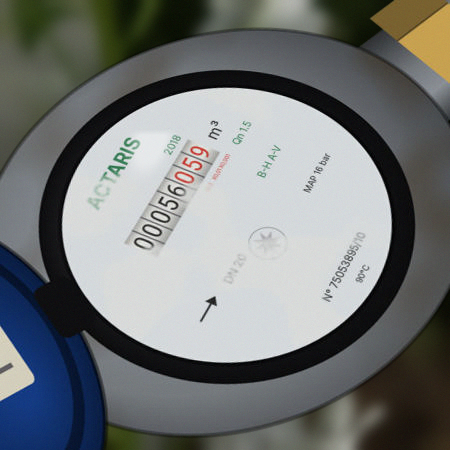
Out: 56.059 m³
